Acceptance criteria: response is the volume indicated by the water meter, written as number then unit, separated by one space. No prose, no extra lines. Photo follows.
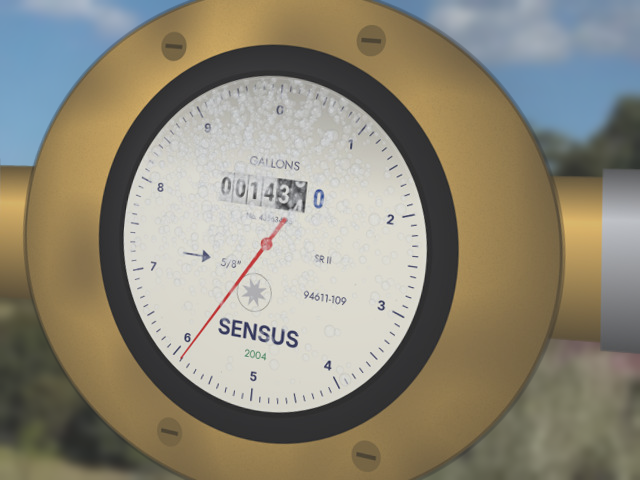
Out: 14335.9 gal
